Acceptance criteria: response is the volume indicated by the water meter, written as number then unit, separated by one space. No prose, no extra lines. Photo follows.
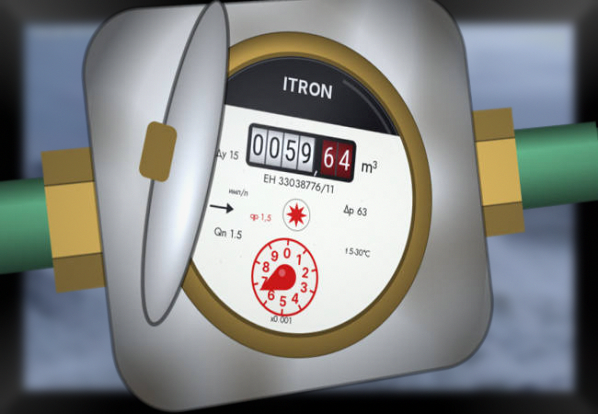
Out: 59.646 m³
